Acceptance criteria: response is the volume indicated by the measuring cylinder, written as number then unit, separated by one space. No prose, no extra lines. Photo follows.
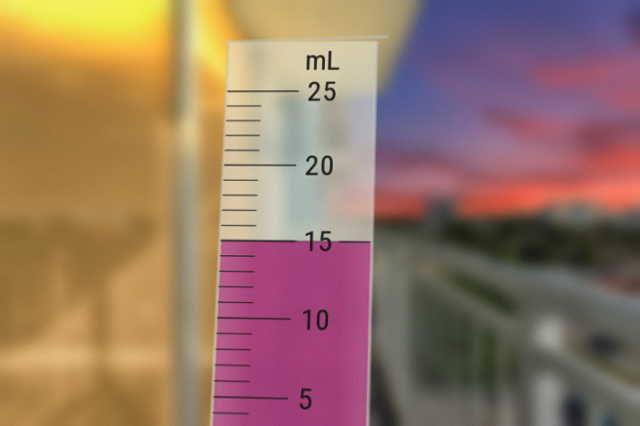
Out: 15 mL
